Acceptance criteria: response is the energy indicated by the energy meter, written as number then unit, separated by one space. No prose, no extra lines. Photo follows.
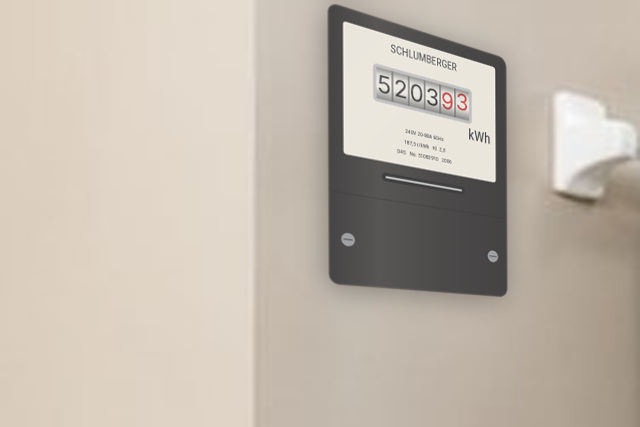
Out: 5203.93 kWh
